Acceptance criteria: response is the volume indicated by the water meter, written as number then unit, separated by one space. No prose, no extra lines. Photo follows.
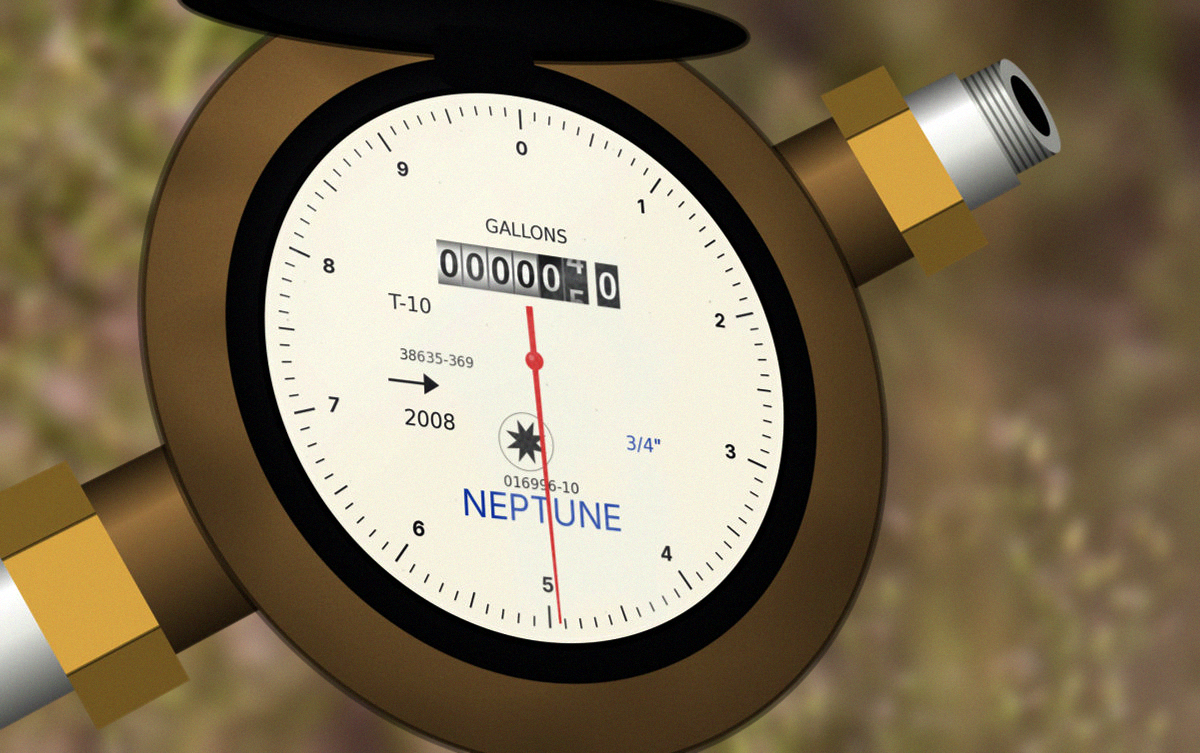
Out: 44.9 gal
